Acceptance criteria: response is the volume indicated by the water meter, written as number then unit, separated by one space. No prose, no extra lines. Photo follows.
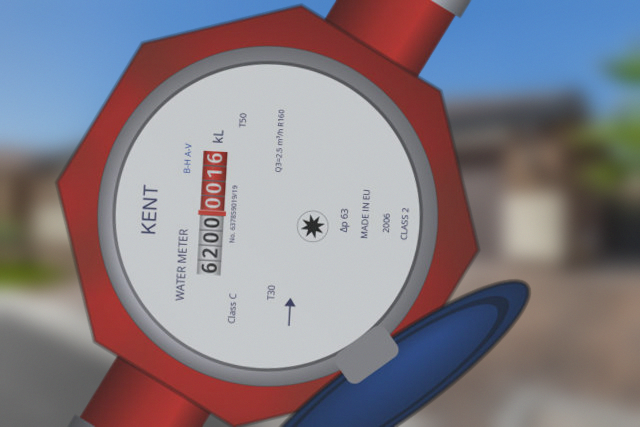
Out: 6200.0016 kL
